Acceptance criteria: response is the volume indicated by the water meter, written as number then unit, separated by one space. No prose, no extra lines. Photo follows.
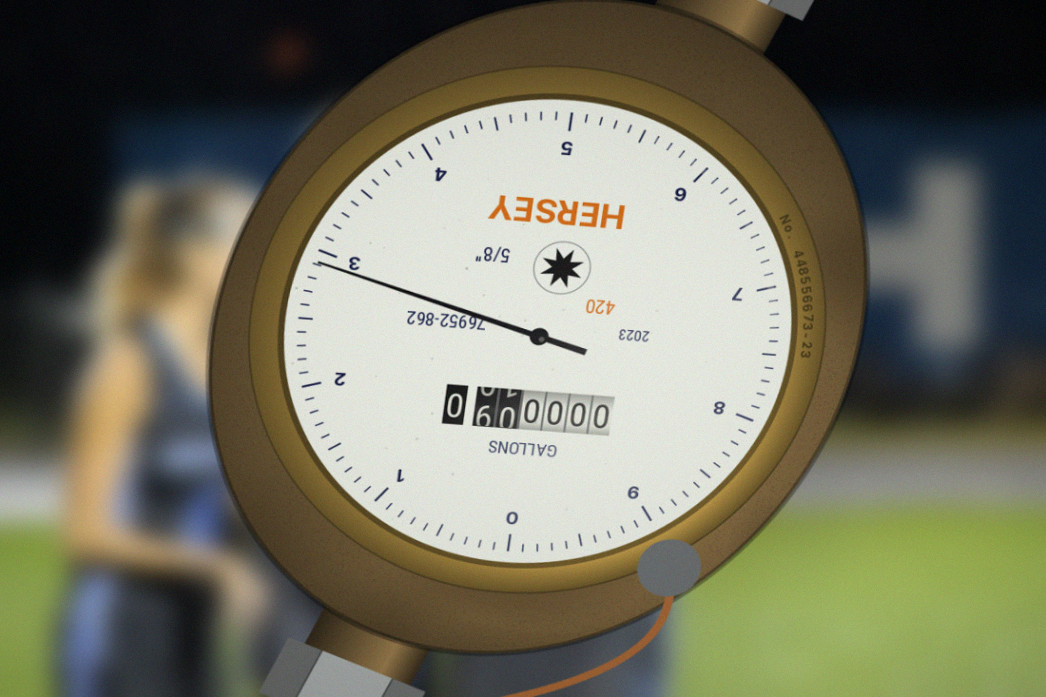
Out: 92.9 gal
